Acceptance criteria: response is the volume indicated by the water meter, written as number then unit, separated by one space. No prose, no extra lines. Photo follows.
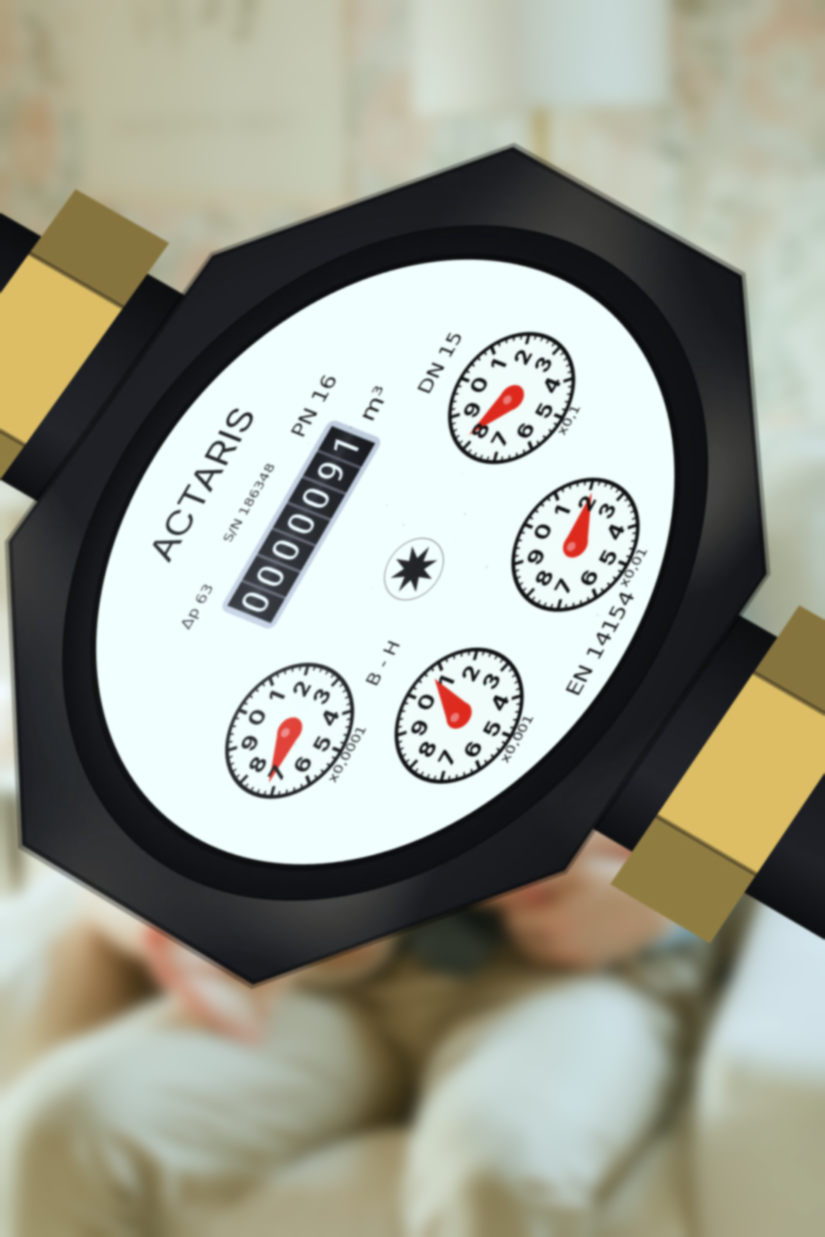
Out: 91.8207 m³
